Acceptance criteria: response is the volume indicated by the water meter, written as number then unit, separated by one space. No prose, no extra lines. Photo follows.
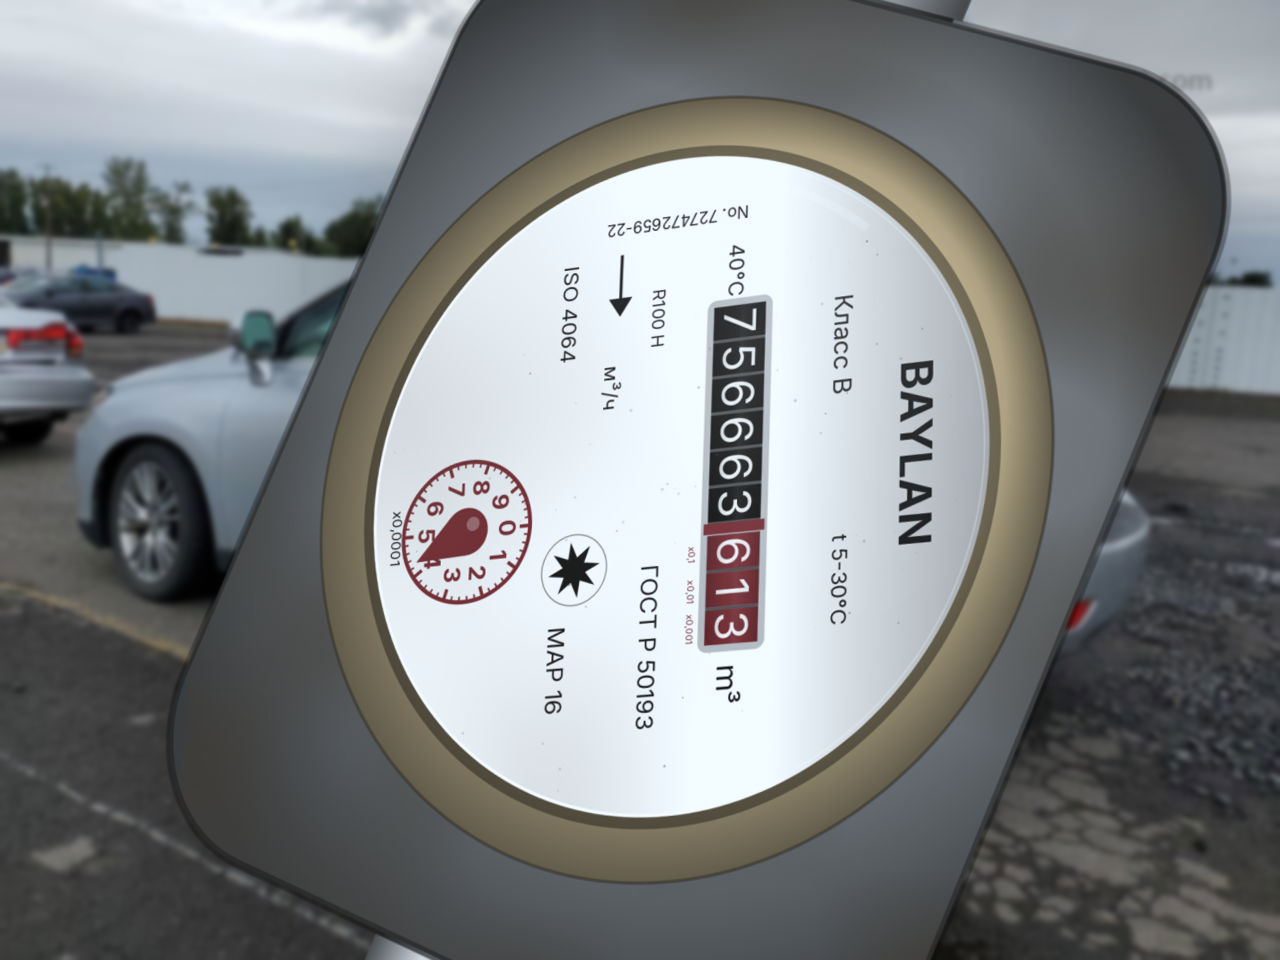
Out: 756663.6134 m³
